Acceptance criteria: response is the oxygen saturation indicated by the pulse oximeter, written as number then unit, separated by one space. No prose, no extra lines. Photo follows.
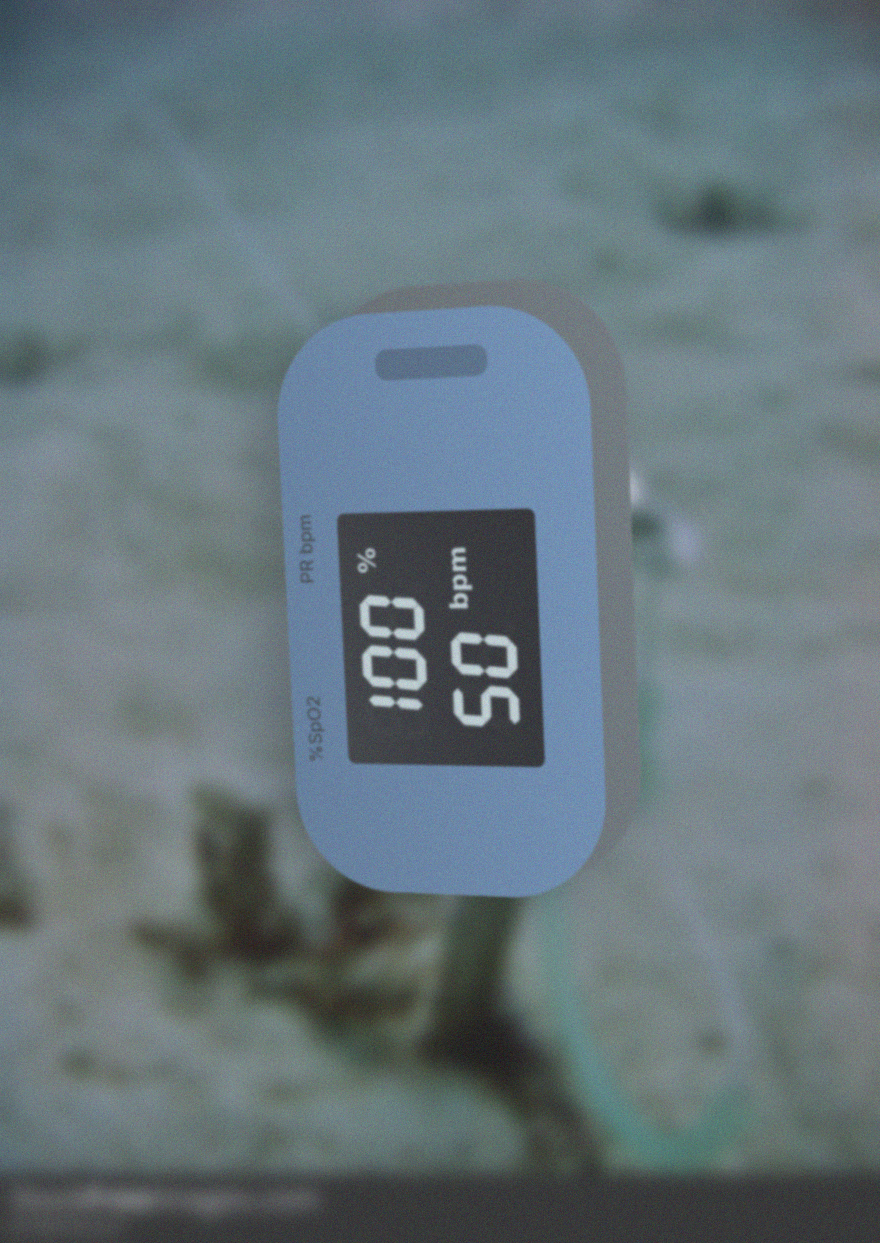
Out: 100 %
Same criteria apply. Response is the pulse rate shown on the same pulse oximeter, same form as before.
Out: 50 bpm
